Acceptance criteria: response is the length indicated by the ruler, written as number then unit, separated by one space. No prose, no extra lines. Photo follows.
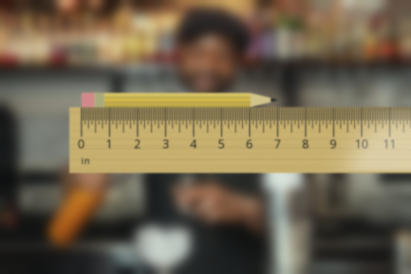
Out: 7 in
